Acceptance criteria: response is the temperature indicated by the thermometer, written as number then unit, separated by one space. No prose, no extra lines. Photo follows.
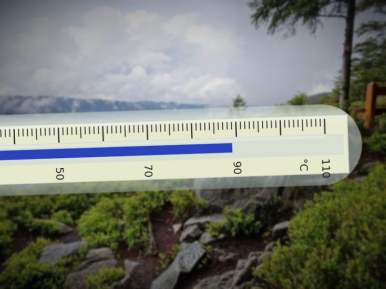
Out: 89 °C
